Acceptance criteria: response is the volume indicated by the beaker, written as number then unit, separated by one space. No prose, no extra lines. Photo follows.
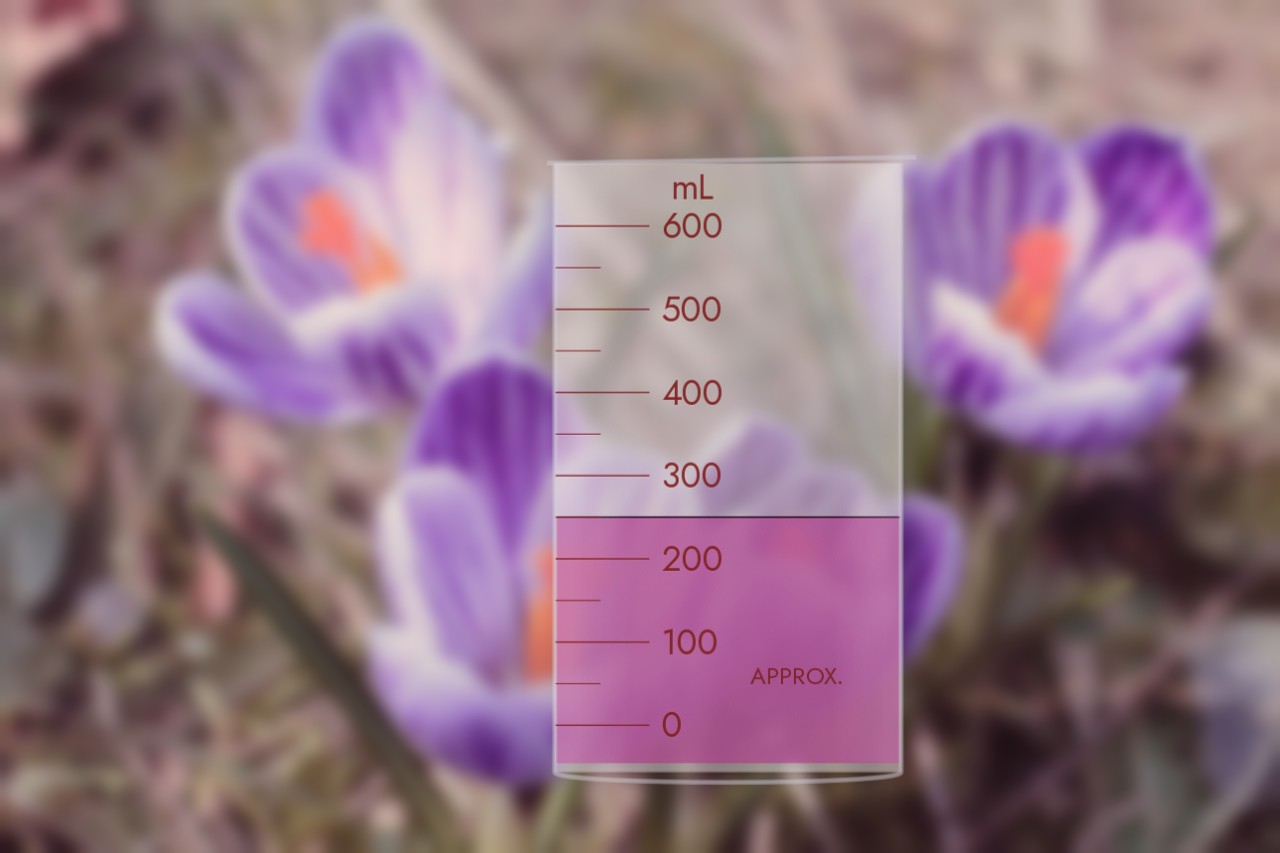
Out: 250 mL
